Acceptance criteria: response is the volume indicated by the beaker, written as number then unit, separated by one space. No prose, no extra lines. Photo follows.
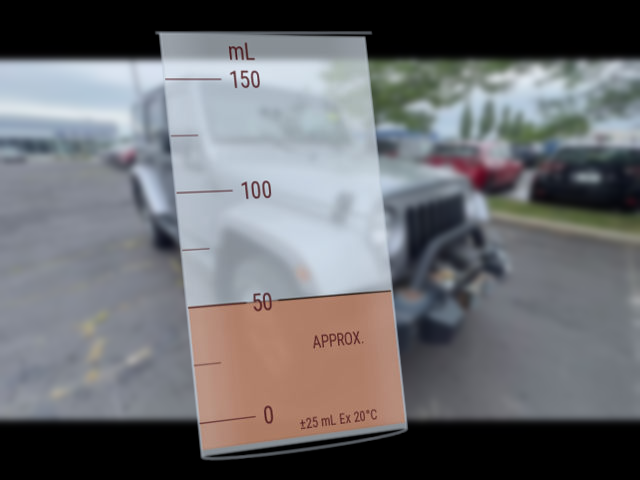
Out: 50 mL
